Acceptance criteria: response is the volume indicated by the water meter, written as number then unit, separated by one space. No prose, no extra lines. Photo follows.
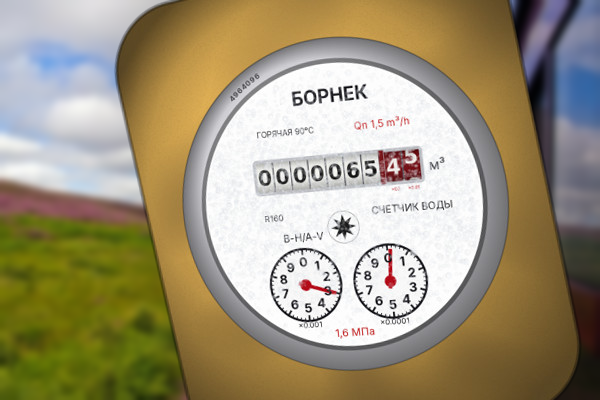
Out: 65.4530 m³
